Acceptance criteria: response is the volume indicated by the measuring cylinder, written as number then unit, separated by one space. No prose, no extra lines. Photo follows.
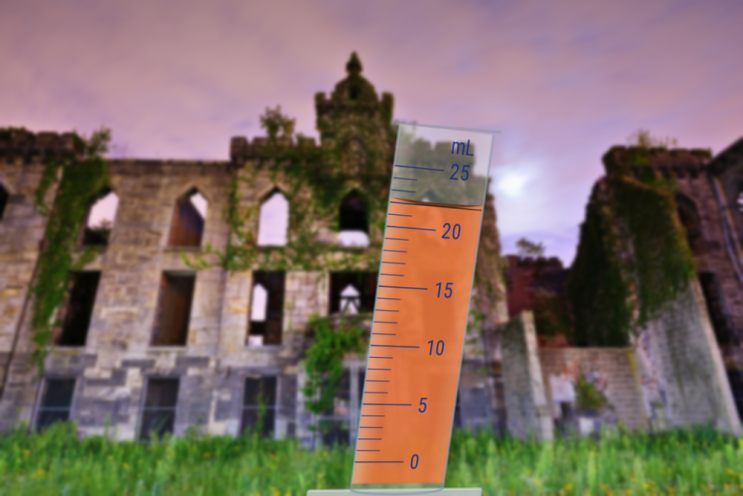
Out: 22 mL
